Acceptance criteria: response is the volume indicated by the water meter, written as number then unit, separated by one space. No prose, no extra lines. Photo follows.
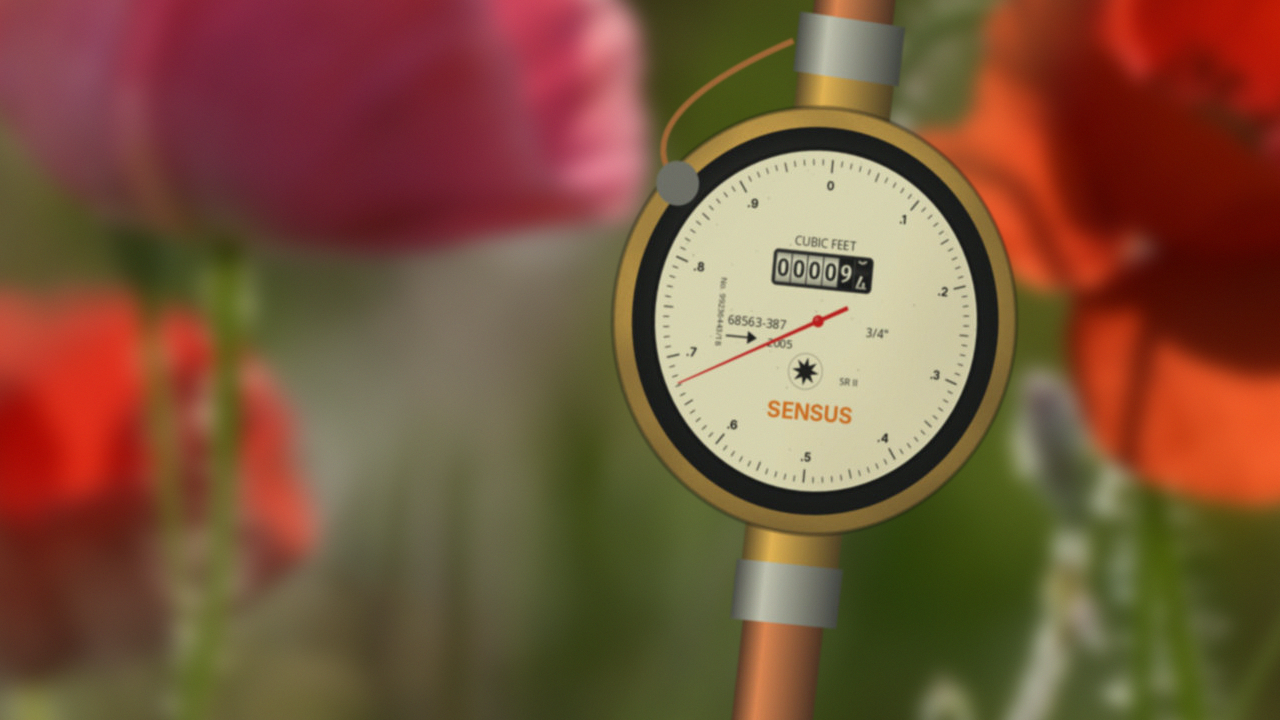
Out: 93.67 ft³
